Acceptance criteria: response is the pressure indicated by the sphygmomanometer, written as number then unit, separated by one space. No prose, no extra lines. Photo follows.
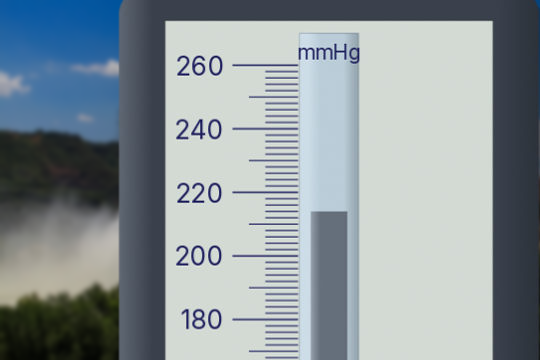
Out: 214 mmHg
